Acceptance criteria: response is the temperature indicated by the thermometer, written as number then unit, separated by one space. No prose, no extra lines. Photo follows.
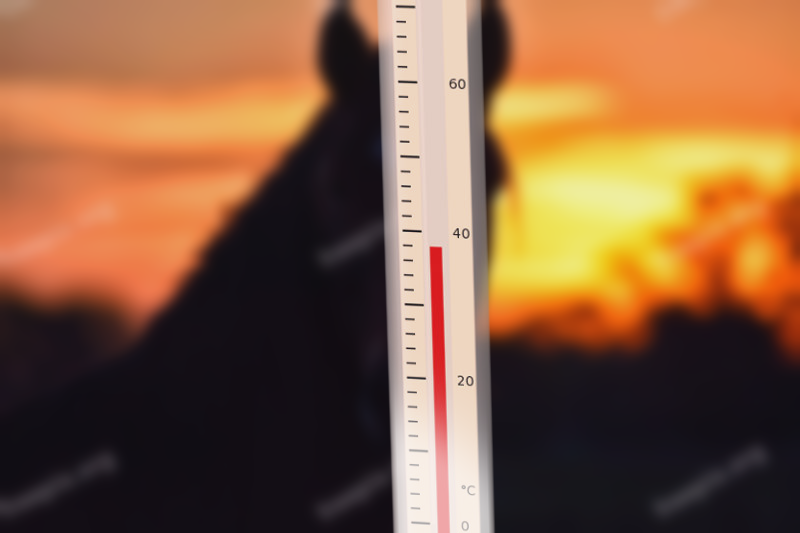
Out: 38 °C
